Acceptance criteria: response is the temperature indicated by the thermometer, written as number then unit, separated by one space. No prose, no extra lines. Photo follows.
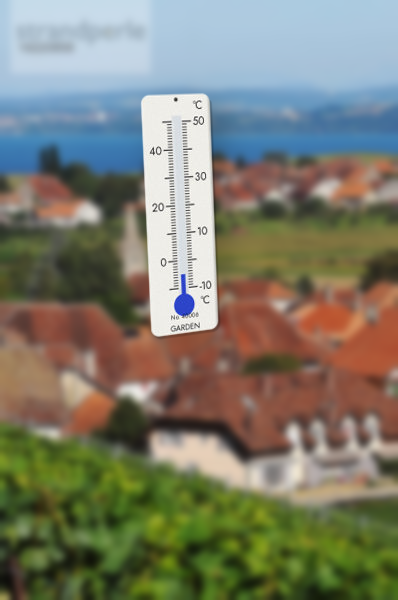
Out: -5 °C
